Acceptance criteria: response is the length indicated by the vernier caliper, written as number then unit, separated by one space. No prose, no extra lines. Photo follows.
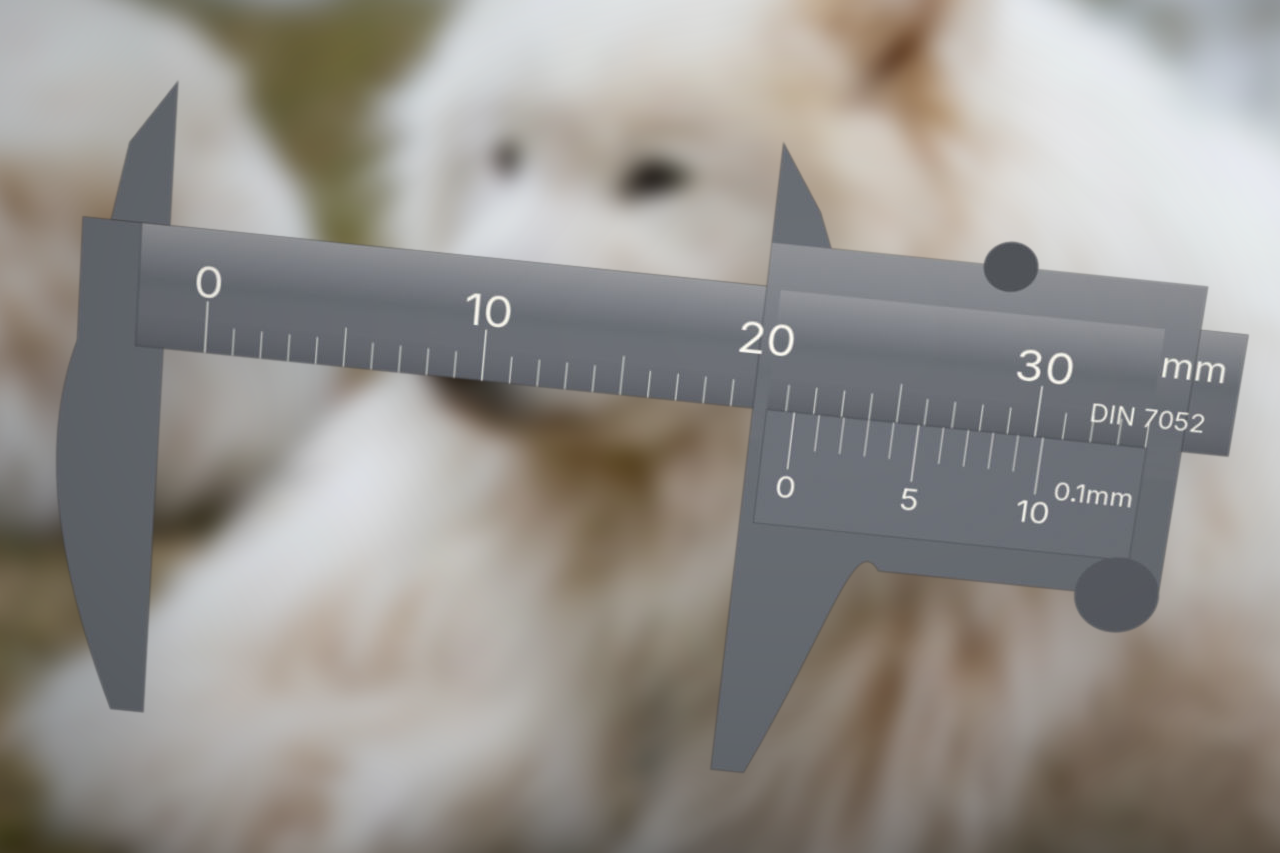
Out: 21.3 mm
